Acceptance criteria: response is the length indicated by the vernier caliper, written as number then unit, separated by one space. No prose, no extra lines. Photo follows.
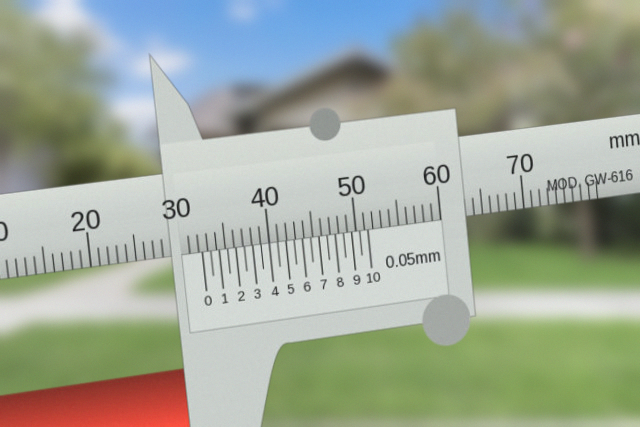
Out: 32.4 mm
